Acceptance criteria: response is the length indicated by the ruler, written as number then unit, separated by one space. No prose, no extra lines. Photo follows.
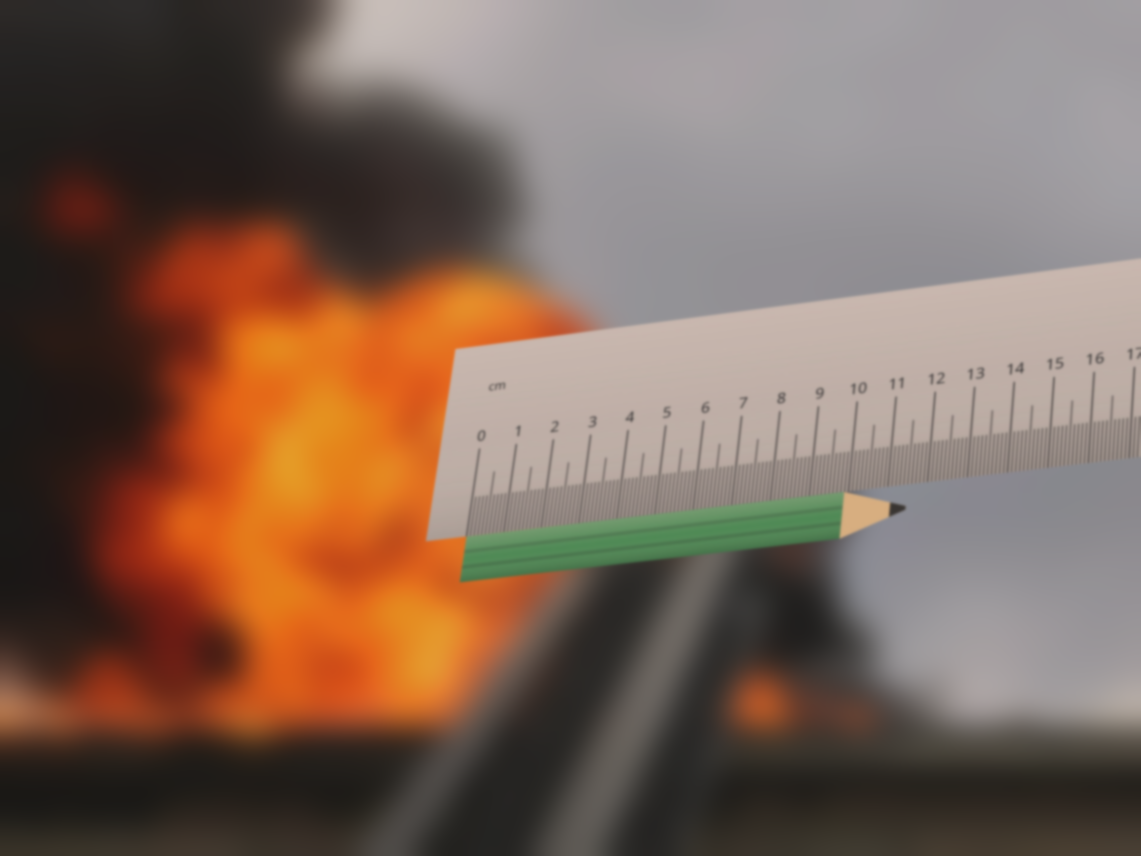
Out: 11.5 cm
